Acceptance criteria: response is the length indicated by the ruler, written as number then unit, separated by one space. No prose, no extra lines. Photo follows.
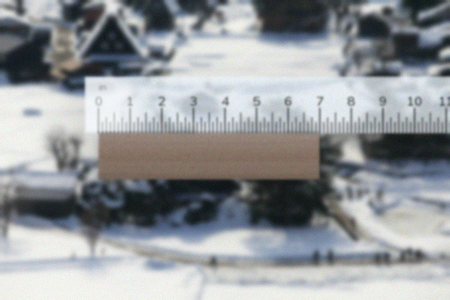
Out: 7 in
